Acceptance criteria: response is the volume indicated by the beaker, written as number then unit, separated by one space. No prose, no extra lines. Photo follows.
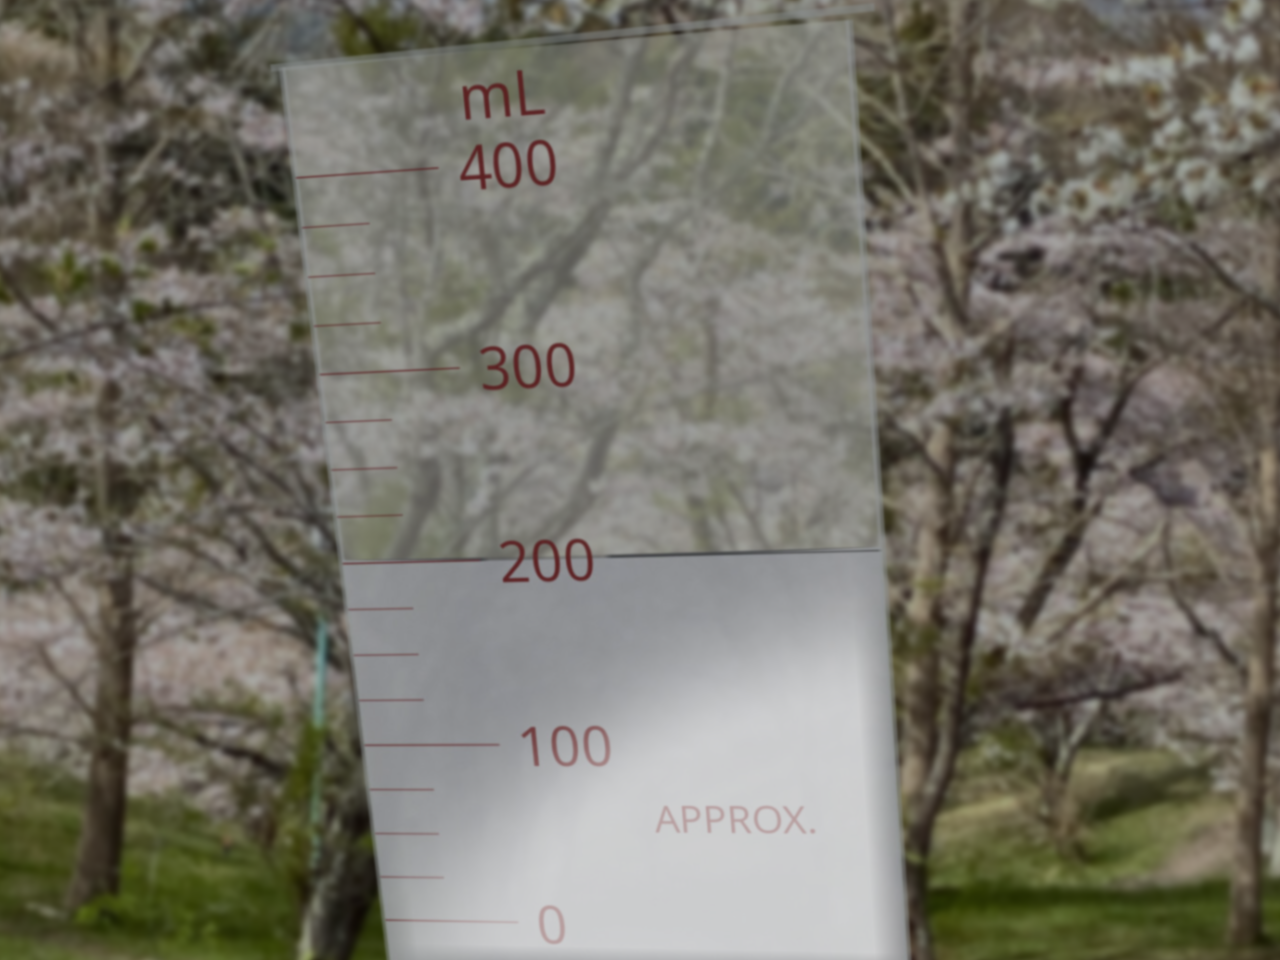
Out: 200 mL
